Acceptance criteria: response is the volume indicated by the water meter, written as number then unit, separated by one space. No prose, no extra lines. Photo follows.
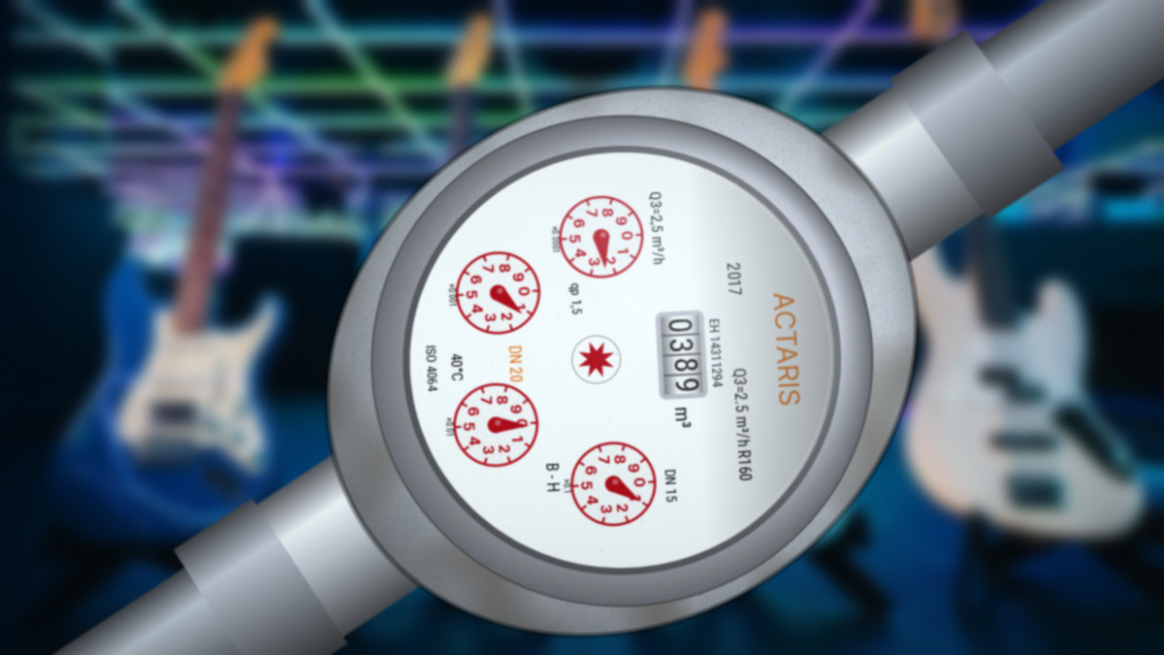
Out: 389.1012 m³
